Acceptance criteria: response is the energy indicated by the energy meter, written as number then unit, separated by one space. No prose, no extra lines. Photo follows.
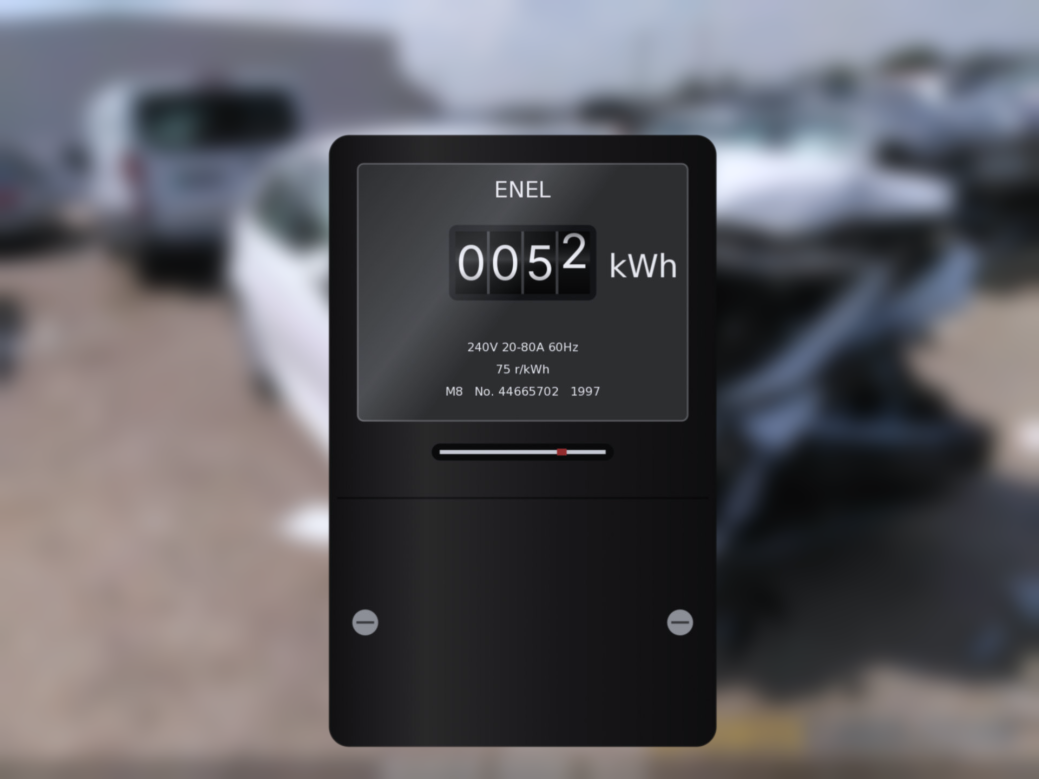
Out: 52 kWh
